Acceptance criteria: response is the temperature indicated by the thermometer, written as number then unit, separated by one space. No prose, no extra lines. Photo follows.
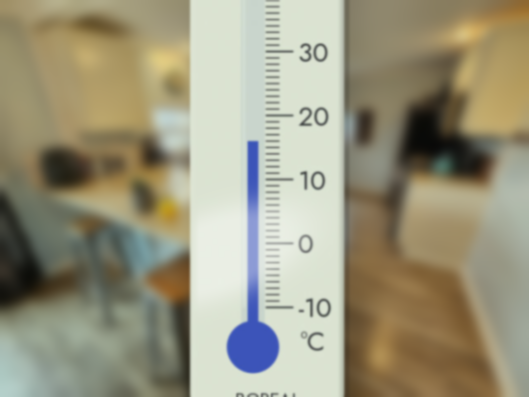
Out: 16 °C
